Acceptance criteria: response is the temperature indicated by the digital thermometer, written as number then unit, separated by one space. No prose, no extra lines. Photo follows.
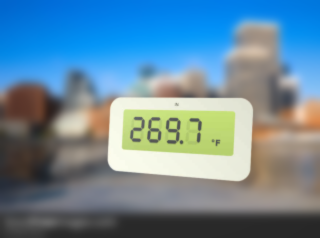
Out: 269.7 °F
